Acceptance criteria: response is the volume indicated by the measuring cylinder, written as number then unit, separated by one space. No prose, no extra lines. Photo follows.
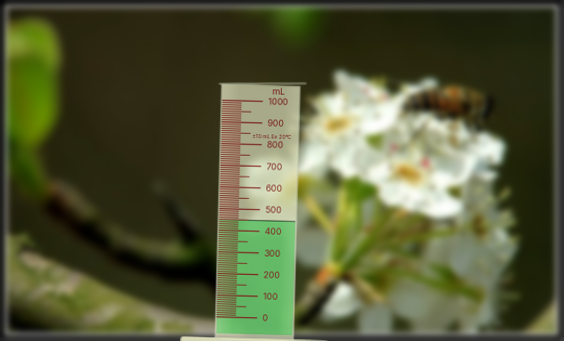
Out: 450 mL
